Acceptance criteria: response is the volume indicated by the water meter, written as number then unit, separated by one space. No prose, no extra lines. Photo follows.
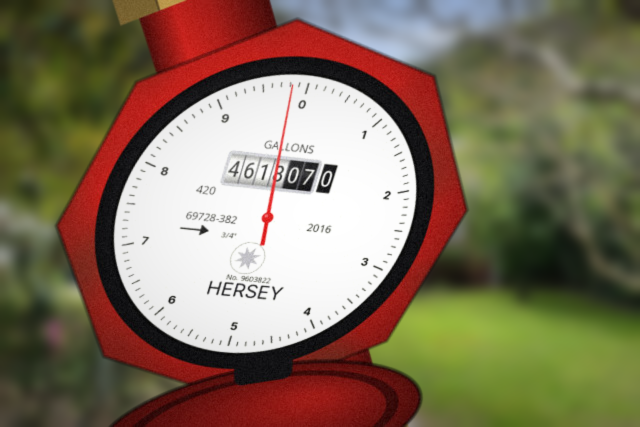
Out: 4618069.8 gal
